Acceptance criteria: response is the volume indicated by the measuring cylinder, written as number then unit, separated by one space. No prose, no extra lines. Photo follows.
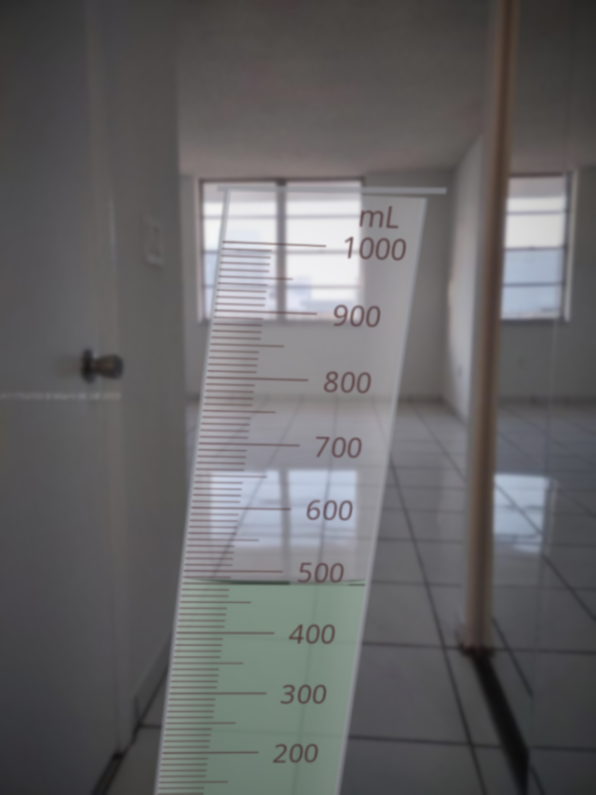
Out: 480 mL
